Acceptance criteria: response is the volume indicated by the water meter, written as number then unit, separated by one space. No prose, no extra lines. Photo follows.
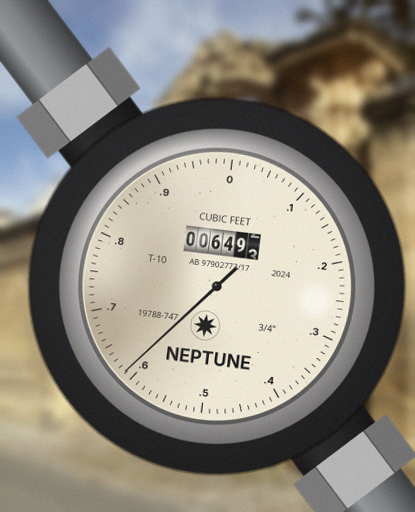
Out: 6492.61 ft³
